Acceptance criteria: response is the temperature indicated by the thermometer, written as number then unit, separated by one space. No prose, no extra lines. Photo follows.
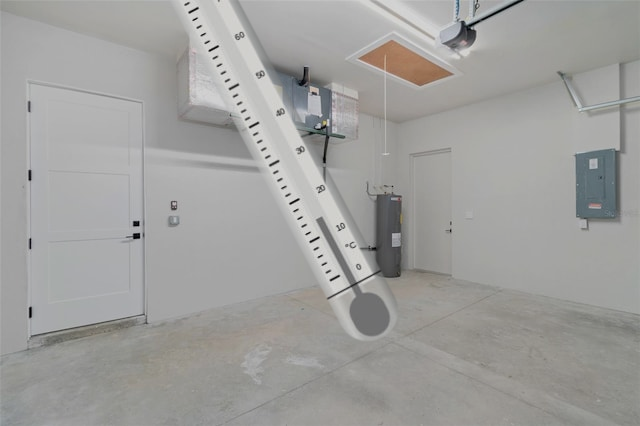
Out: 14 °C
